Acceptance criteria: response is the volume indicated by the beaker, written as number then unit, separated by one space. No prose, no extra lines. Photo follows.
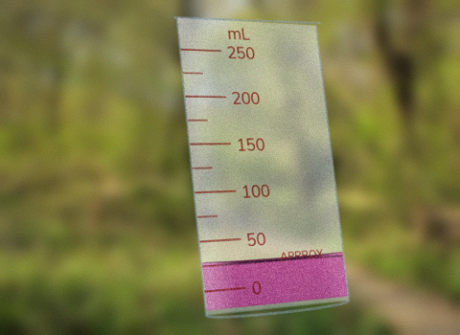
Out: 25 mL
